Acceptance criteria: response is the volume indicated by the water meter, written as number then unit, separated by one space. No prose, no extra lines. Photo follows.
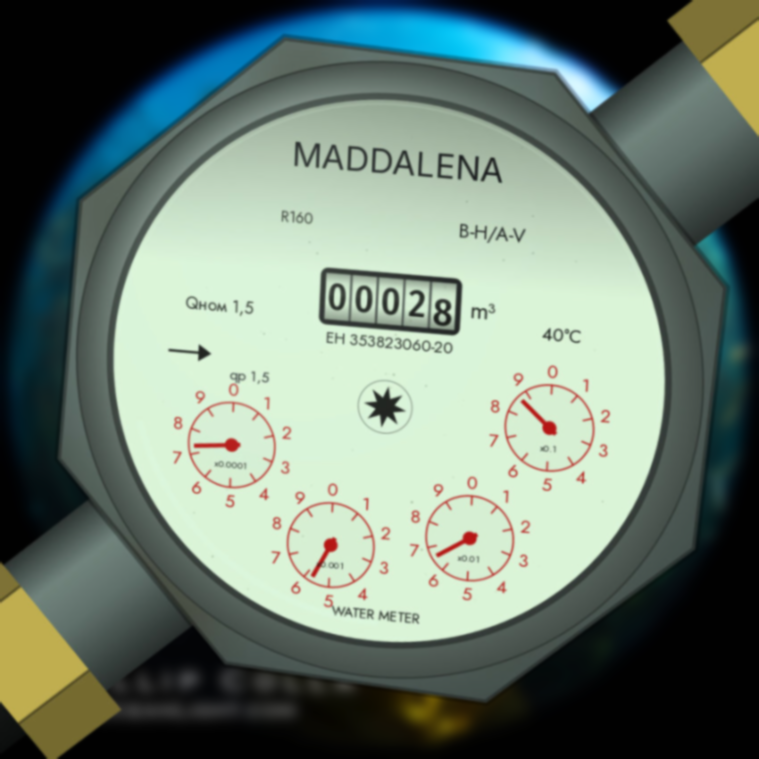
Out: 27.8657 m³
